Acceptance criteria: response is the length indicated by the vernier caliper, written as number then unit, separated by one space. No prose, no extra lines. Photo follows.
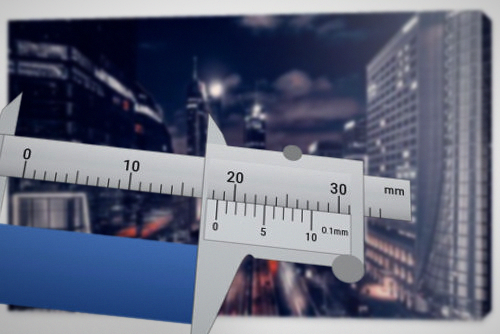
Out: 18.4 mm
